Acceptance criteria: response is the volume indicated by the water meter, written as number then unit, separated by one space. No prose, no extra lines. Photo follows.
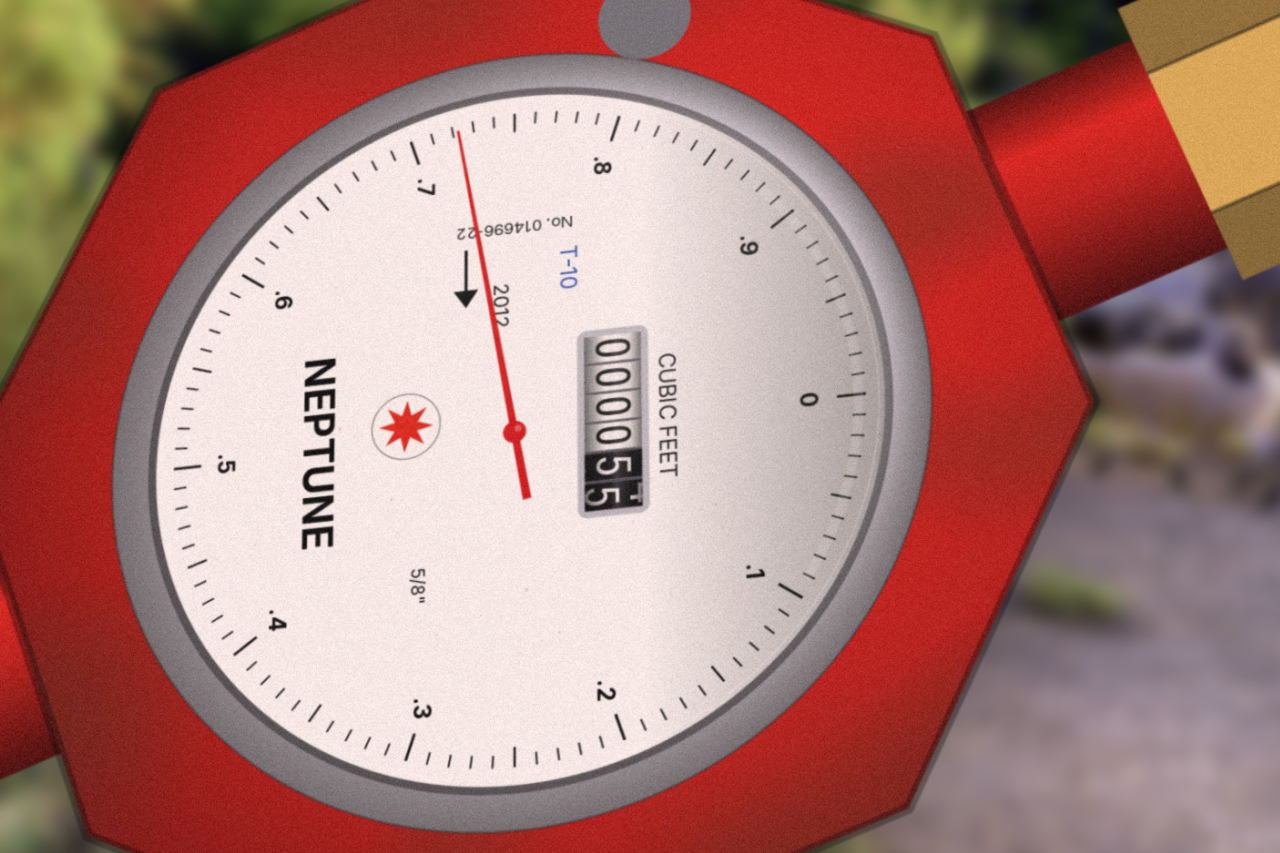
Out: 54.72 ft³
